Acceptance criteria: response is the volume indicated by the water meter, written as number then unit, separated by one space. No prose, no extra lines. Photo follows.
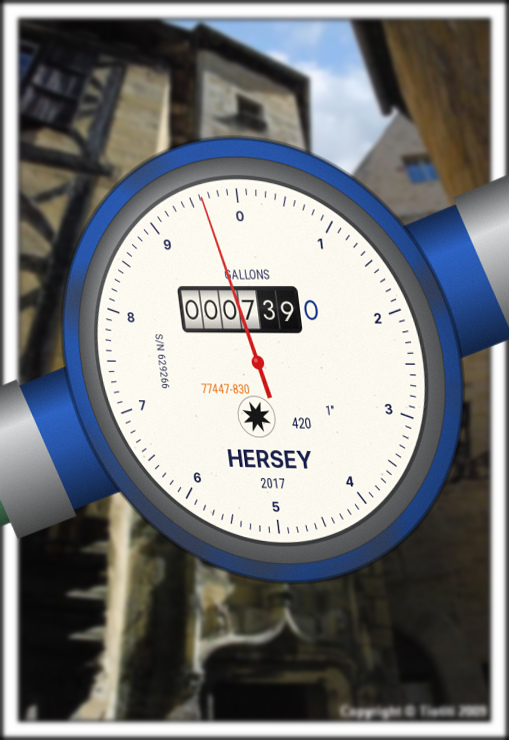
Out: 7389.6 gal
